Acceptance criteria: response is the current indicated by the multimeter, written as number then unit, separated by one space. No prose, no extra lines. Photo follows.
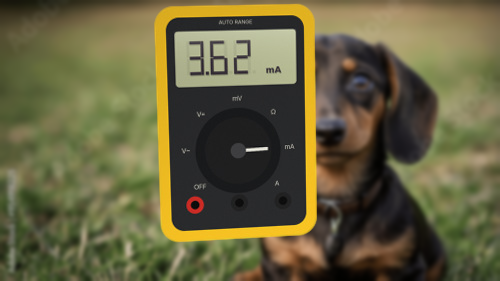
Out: 3.62 mA
